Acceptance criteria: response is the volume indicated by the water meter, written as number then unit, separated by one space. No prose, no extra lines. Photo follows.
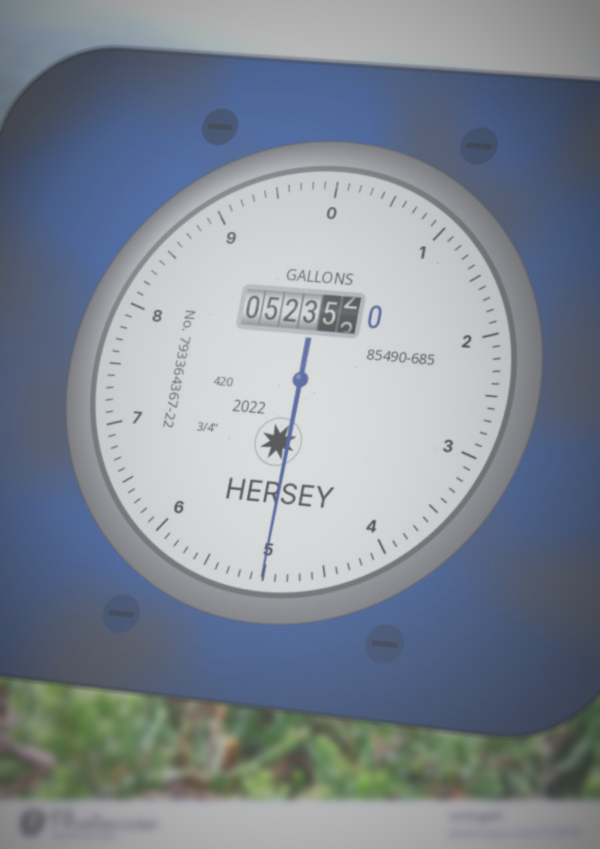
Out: 523525.0 gal
